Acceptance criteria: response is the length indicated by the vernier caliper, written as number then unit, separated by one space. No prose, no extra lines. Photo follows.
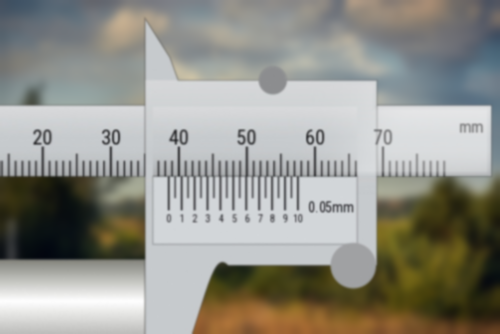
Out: 38.5 mm
